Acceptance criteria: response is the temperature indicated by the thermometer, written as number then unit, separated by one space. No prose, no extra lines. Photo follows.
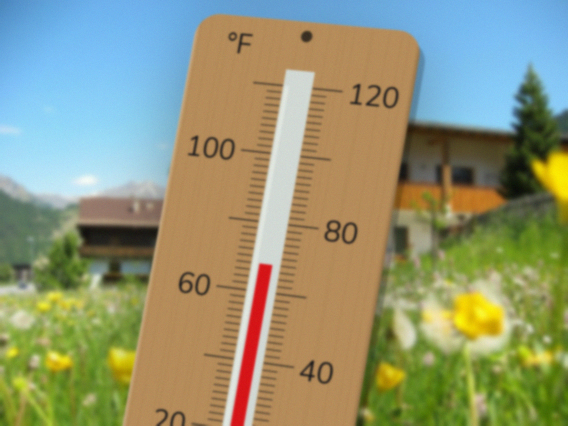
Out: 68 °F
